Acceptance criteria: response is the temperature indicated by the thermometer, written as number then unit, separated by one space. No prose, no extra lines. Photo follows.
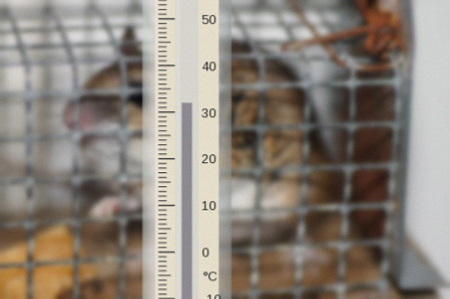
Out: 32 °C
